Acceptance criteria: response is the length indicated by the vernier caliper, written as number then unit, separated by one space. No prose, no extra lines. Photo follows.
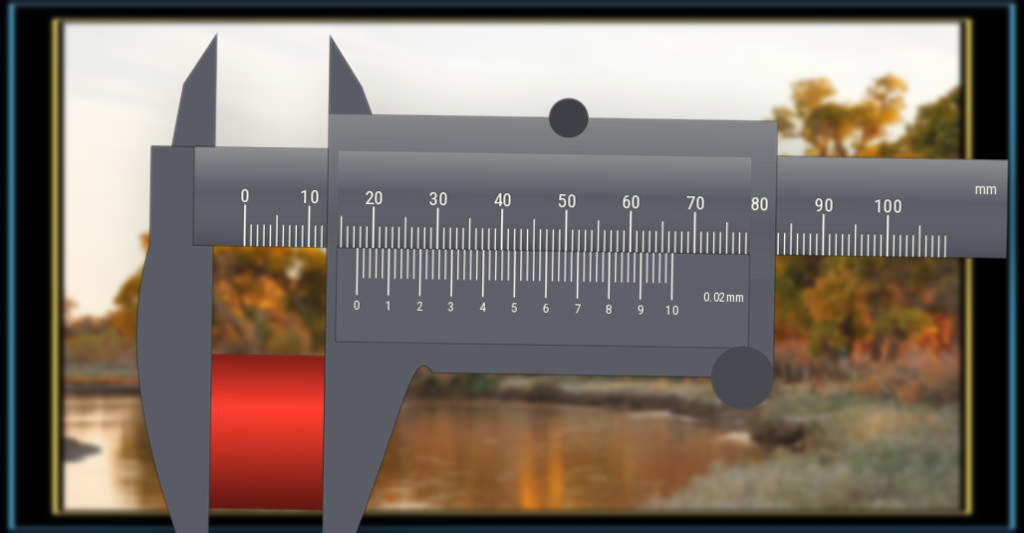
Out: 17.6 mm
